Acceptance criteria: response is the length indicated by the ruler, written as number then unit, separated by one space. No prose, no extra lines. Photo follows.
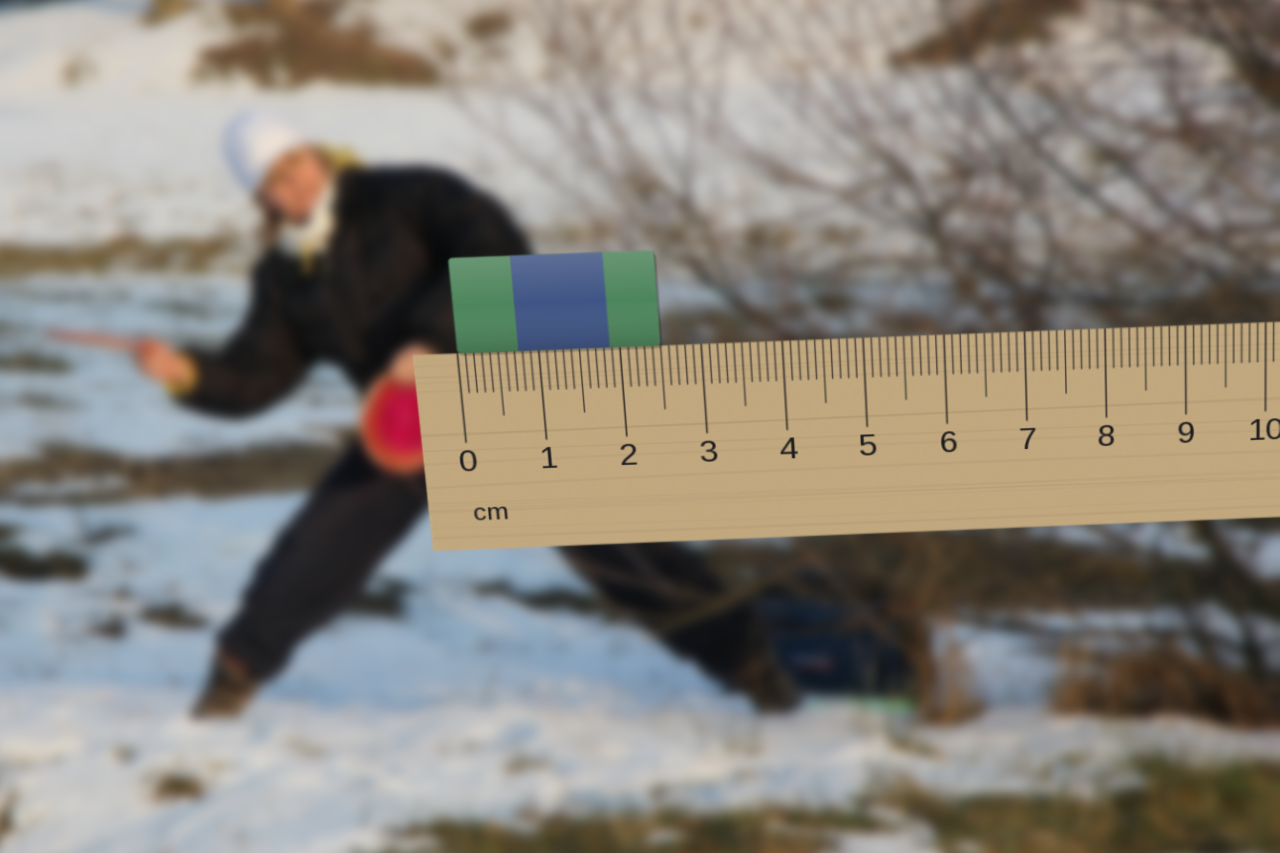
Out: 2.5 cm
